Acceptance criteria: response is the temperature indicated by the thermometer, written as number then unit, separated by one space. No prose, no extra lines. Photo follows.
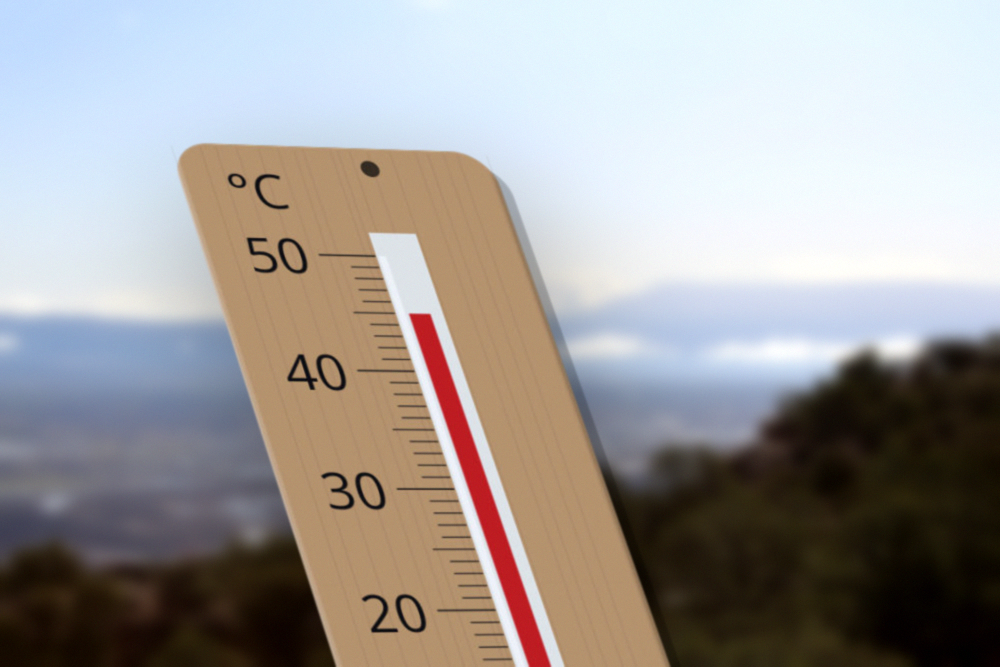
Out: 45 °C
